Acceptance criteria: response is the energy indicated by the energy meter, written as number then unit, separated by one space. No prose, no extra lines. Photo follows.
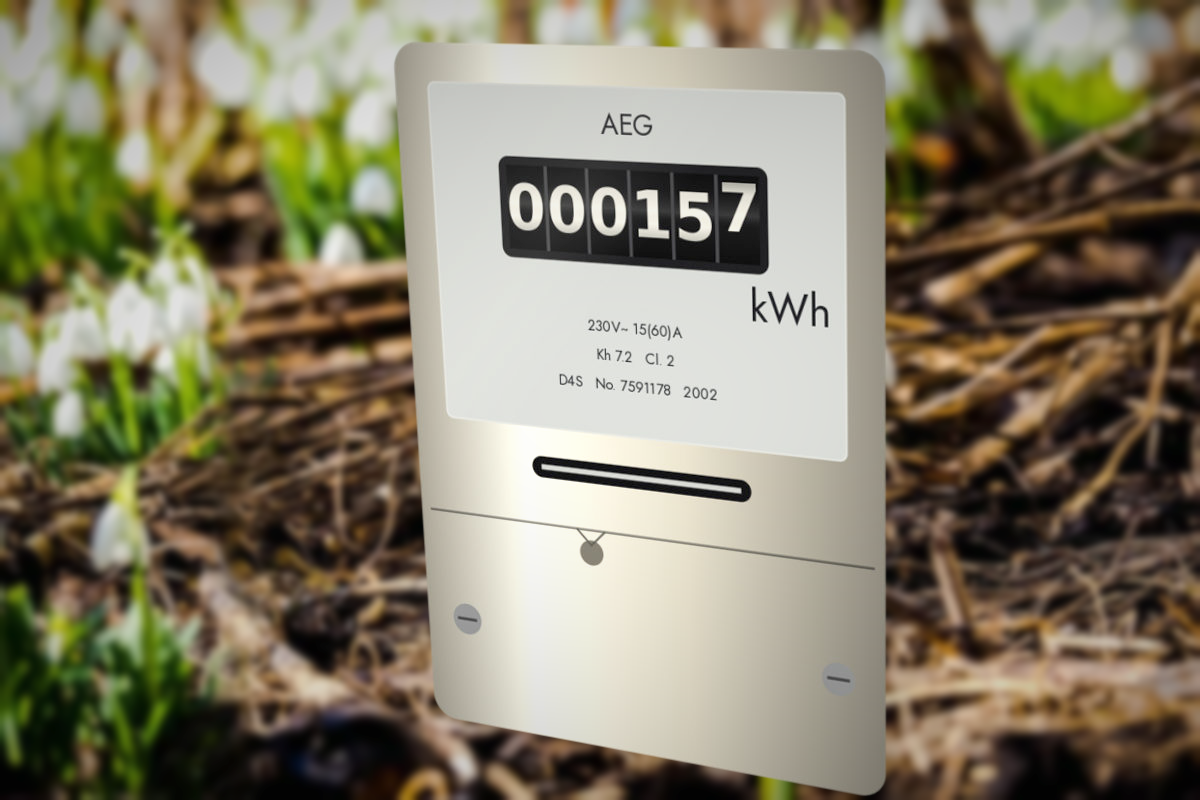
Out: 157 kWh
